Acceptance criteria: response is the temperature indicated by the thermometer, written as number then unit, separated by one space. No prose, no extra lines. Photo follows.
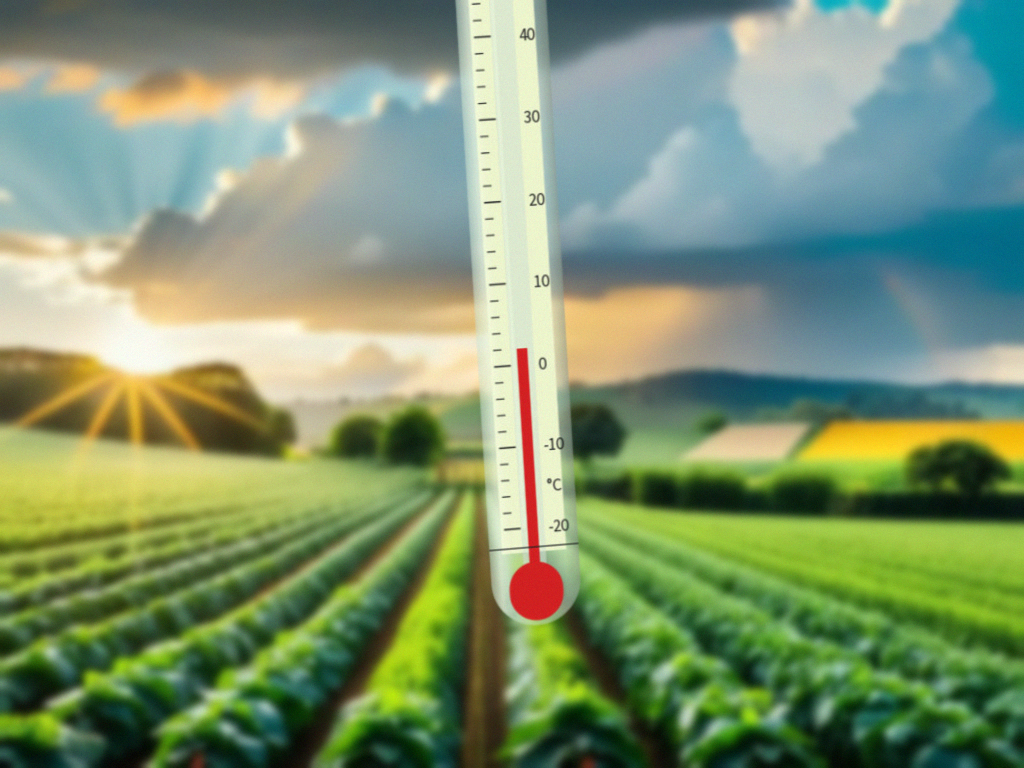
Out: 2 °C
